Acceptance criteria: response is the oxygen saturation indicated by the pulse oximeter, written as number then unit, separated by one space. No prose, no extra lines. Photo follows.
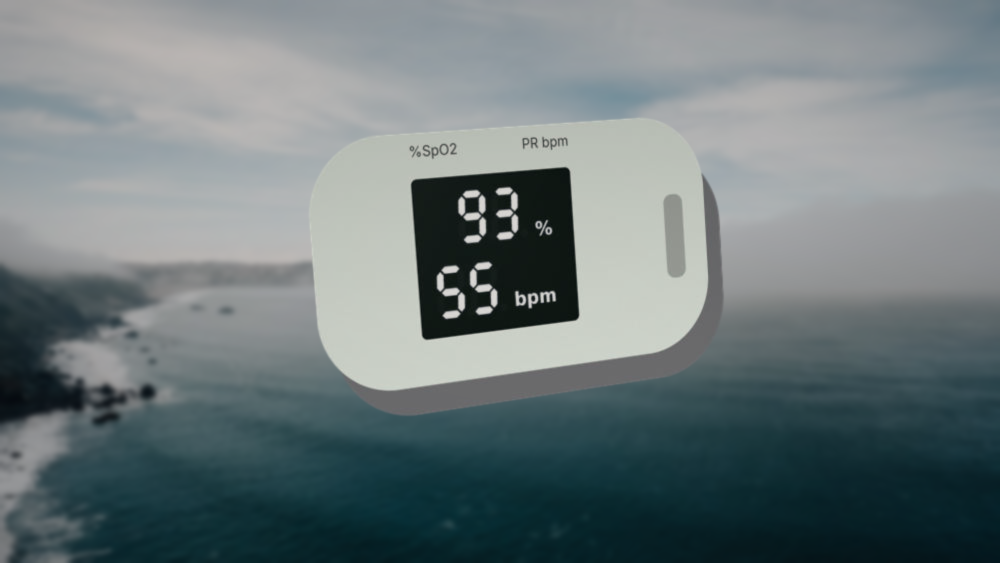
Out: 93 %
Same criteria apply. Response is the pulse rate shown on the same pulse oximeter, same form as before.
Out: 55 bpm
